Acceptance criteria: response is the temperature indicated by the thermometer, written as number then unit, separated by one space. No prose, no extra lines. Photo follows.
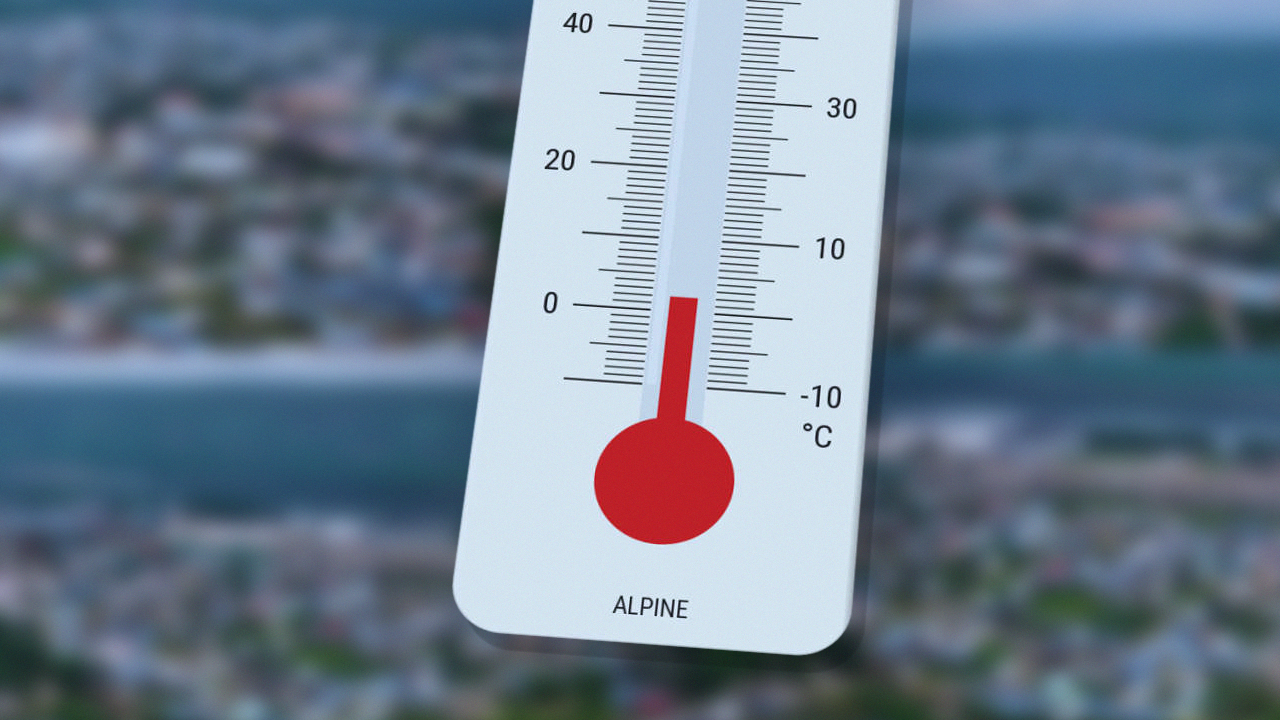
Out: 2 °C
